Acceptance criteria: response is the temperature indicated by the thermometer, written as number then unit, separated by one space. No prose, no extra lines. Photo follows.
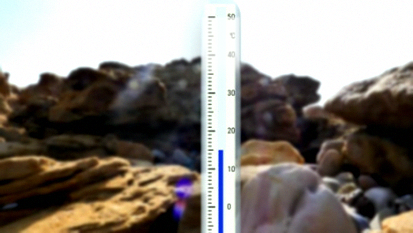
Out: 15 °C
